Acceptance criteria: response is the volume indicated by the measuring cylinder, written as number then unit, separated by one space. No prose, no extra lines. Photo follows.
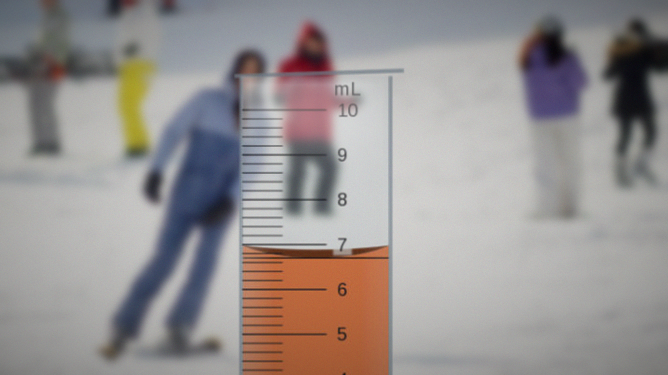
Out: 6.7 mL
